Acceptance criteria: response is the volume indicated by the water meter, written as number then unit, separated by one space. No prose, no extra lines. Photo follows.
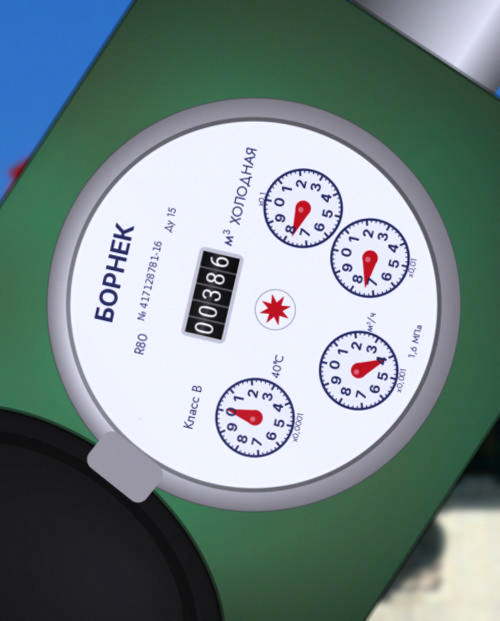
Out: 386.7740 m³
